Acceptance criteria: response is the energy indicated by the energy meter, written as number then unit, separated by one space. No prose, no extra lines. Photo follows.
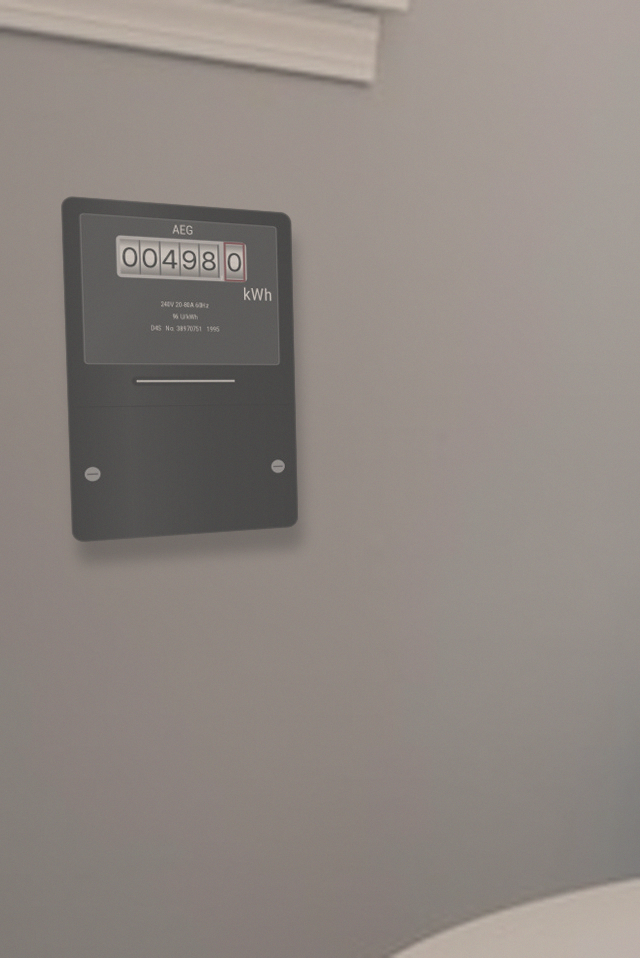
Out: 498.0 kWh
